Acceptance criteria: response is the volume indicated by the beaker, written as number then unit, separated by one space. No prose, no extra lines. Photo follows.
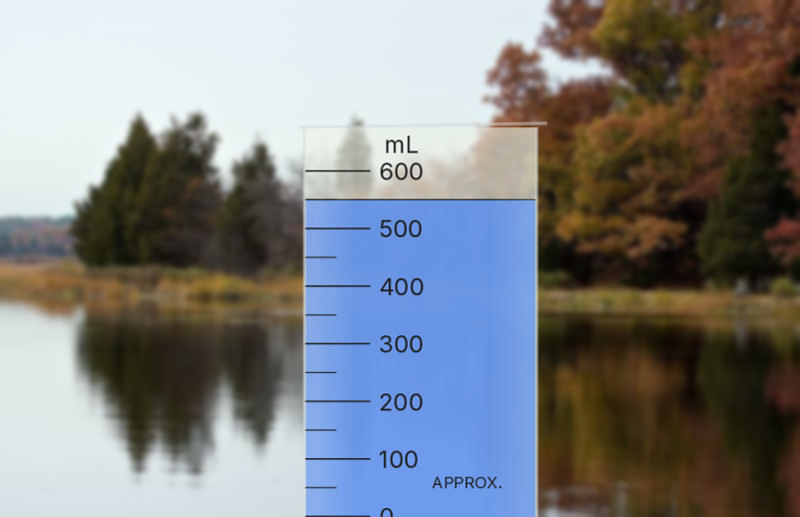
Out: 550 mL
